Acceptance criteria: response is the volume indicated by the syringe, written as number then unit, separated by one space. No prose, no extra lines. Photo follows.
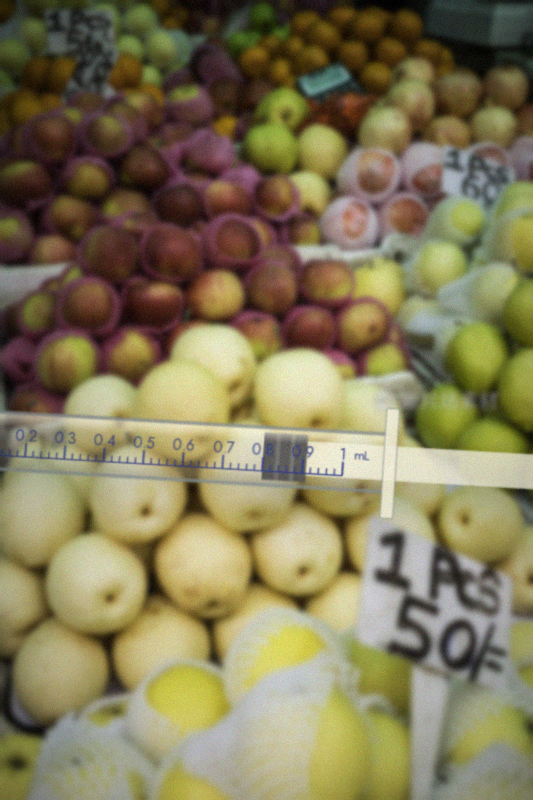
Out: 0.8 mL
